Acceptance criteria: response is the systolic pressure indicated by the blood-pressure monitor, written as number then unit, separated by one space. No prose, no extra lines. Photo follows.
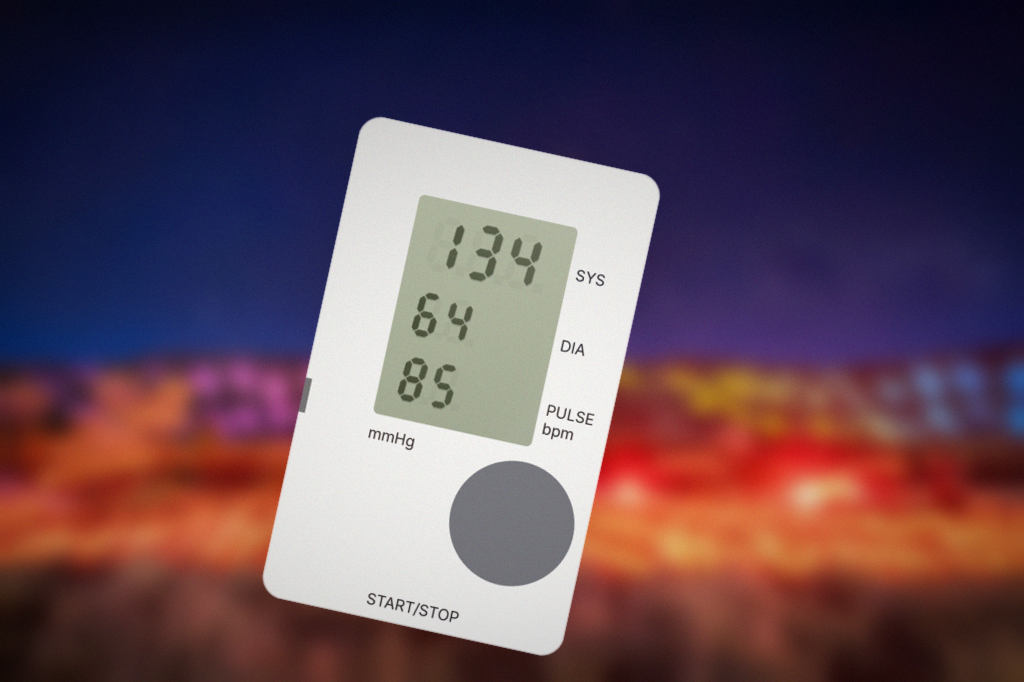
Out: 134 mmHg
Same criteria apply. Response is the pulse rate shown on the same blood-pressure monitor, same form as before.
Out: 85 bpm
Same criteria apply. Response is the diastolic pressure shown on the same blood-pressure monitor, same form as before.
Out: 64 mmHg
